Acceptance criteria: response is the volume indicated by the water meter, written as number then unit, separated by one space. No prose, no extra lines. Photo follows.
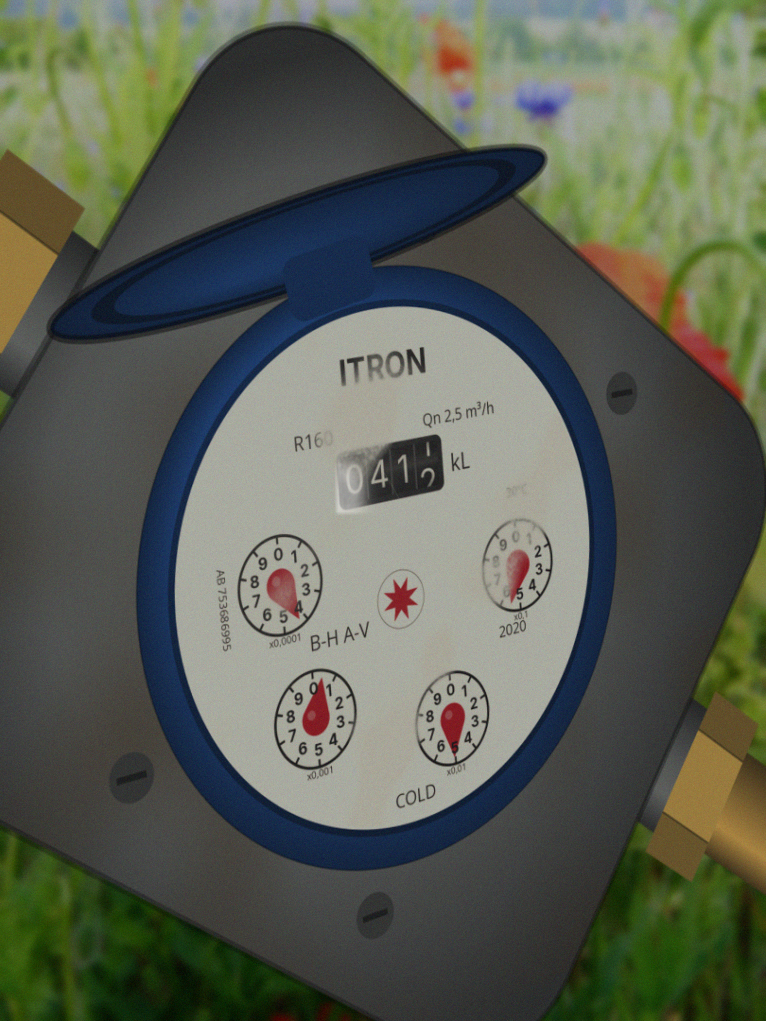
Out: 411.5504 kL
